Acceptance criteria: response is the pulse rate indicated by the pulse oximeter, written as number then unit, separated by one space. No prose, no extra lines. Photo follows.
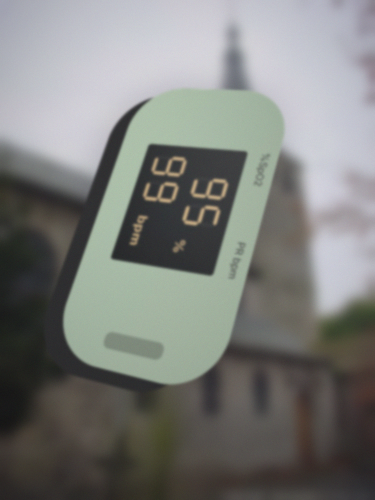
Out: 99 bpm
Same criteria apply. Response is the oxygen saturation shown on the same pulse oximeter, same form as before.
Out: 95 %
